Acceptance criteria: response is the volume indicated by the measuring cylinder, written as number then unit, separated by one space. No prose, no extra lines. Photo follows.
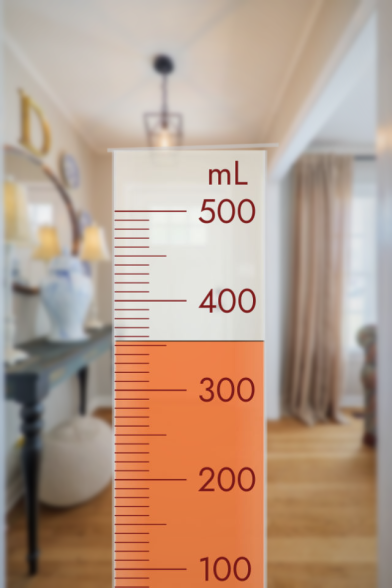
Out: 355 mL
